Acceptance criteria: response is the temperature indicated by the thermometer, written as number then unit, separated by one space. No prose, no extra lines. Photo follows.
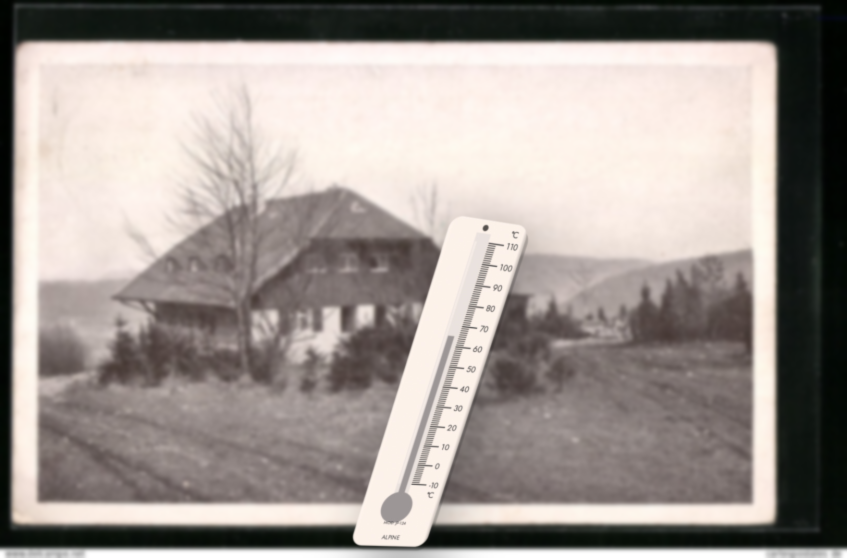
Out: 65 °C
